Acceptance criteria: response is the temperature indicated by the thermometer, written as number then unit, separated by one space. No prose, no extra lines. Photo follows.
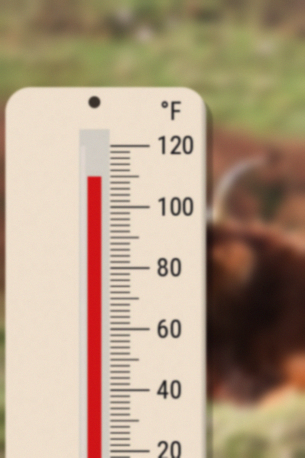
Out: 110 °F
